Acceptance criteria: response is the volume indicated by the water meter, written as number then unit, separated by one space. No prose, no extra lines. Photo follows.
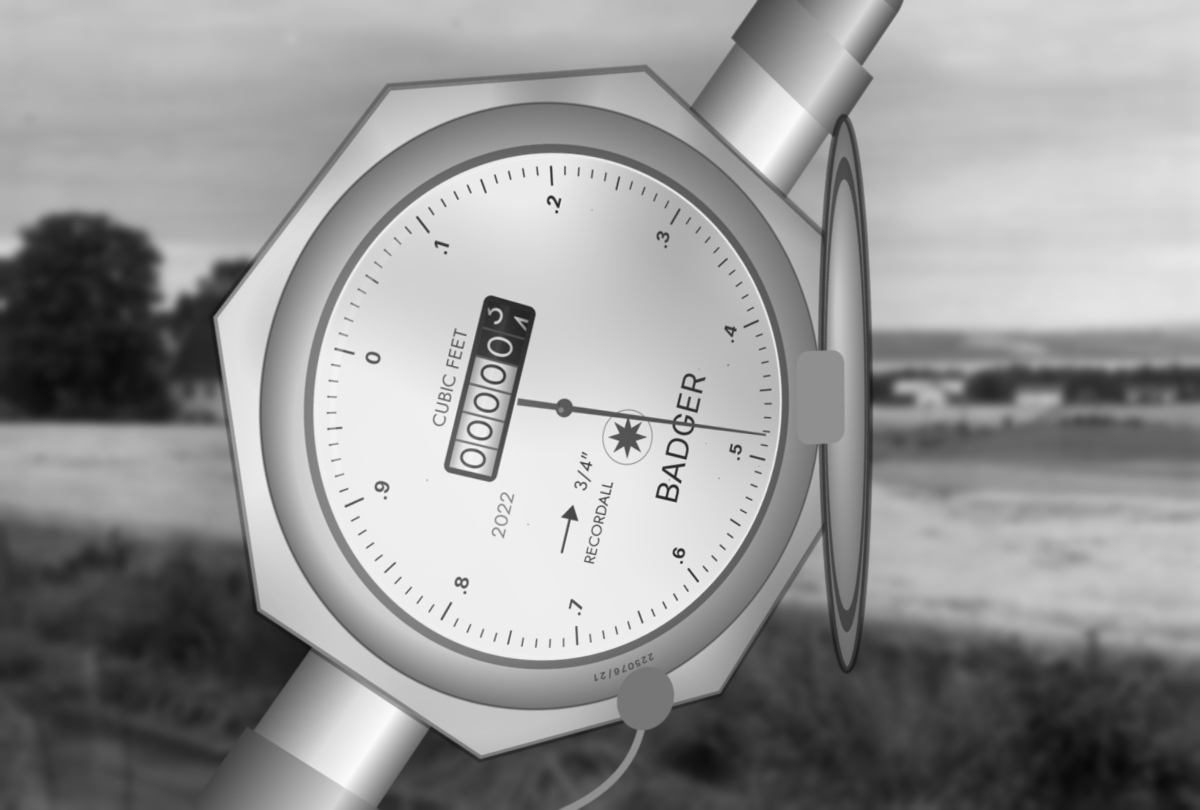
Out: 3.48 ft³
